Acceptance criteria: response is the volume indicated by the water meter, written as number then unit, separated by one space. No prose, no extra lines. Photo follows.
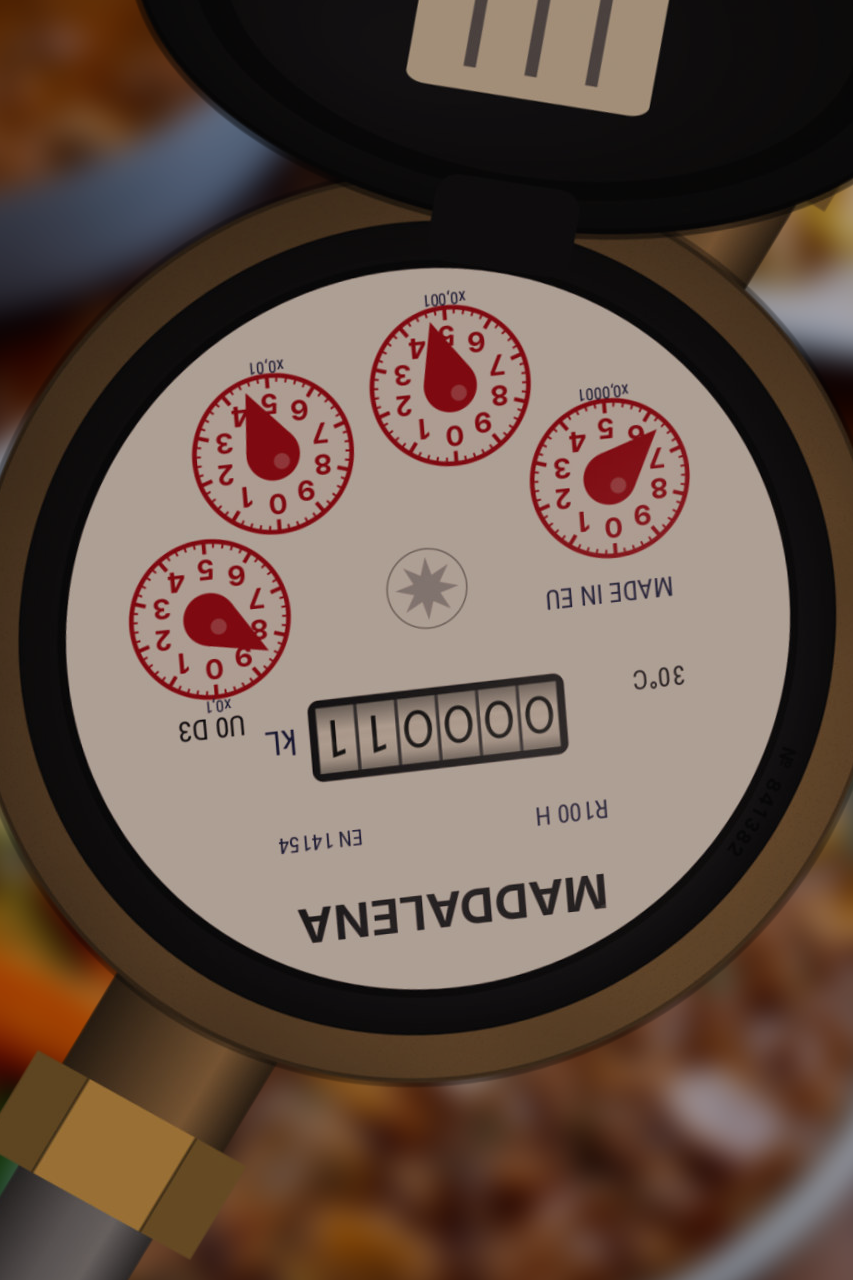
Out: 11.8446 kL
